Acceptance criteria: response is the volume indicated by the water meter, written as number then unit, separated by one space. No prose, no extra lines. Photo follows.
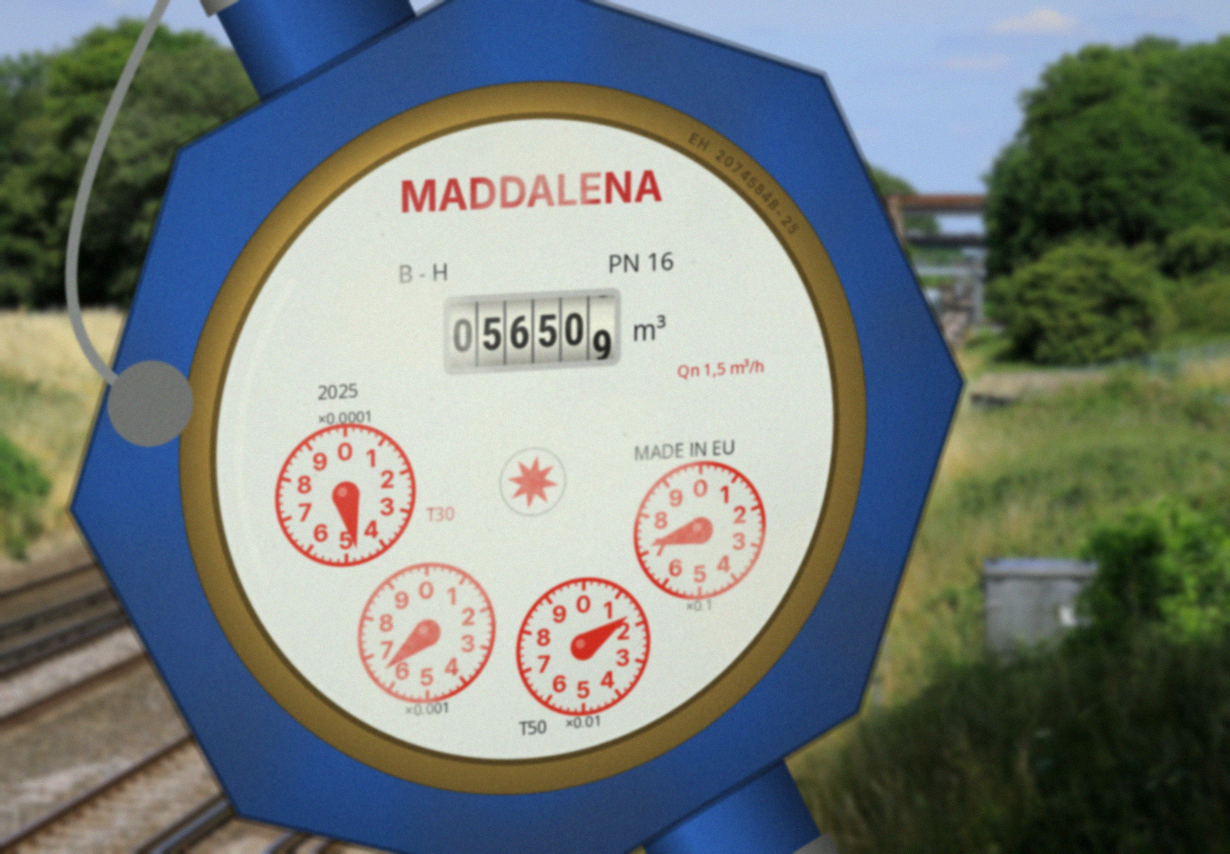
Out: 56508.7164 m³
